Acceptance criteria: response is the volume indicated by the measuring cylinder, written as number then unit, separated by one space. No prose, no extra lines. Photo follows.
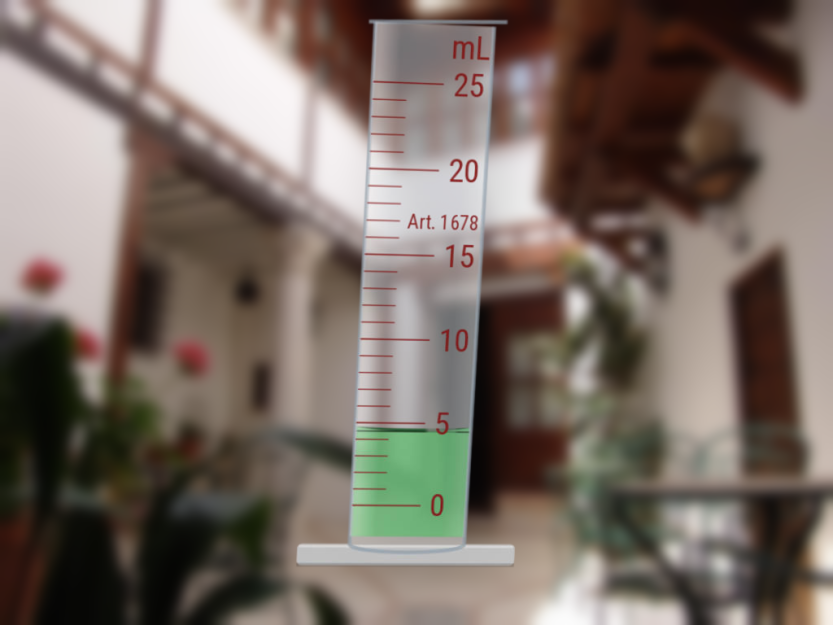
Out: 4.5 mL
